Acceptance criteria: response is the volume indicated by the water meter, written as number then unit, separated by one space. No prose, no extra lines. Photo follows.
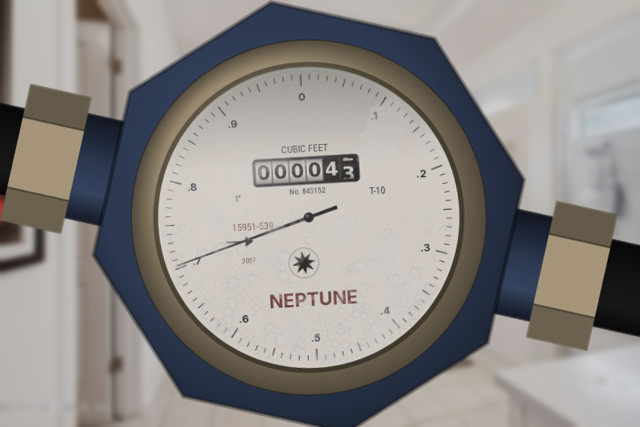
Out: 42.70 ft³
